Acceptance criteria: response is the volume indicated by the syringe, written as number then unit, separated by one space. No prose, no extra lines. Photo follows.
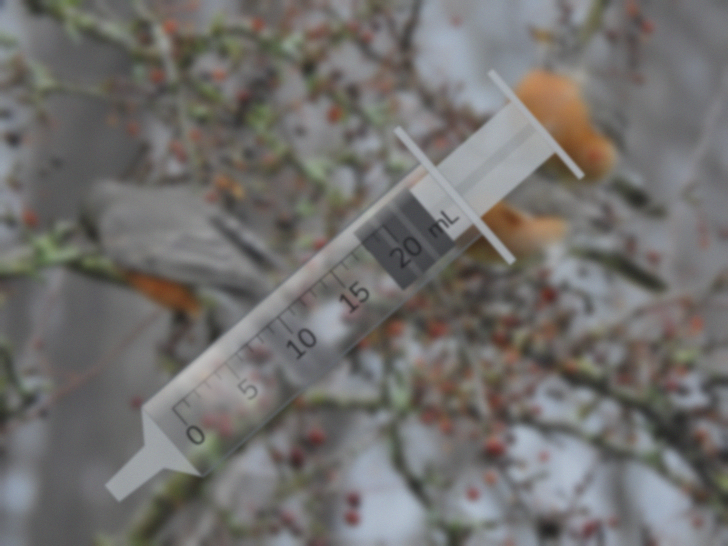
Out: 18 mL
